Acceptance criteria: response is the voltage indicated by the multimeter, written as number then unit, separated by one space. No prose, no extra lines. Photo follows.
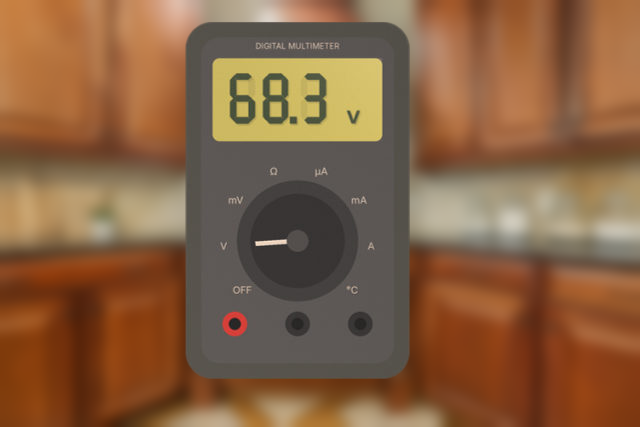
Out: 68.3 V
